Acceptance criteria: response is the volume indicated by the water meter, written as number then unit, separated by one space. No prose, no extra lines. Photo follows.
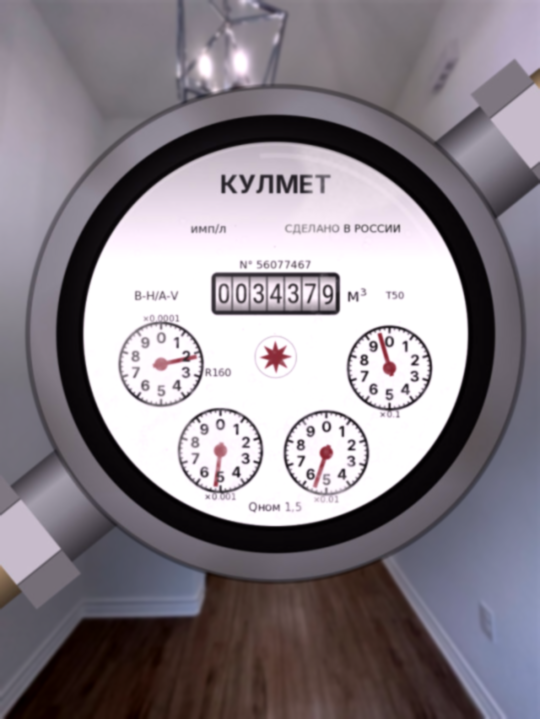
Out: 34378.9552 m³
